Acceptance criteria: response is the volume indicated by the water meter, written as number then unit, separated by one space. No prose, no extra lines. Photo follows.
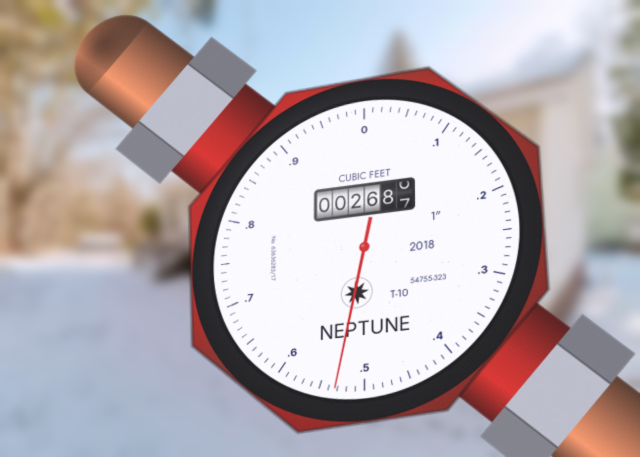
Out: 2686.53 ft³
